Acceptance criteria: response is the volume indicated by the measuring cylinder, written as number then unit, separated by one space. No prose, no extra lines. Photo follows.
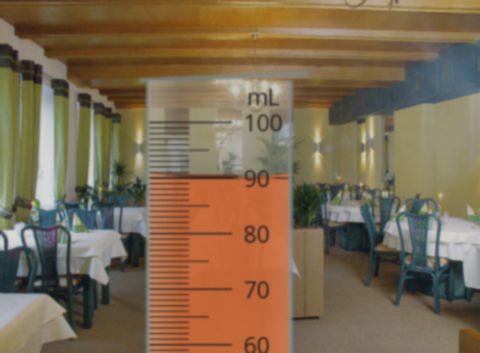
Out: 90 mL
